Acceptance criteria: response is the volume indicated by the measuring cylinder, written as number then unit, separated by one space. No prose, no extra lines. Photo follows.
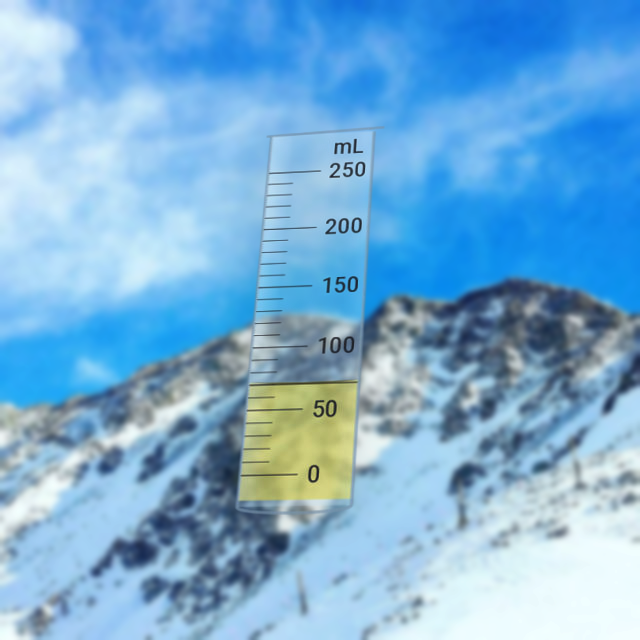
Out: 70 mL
